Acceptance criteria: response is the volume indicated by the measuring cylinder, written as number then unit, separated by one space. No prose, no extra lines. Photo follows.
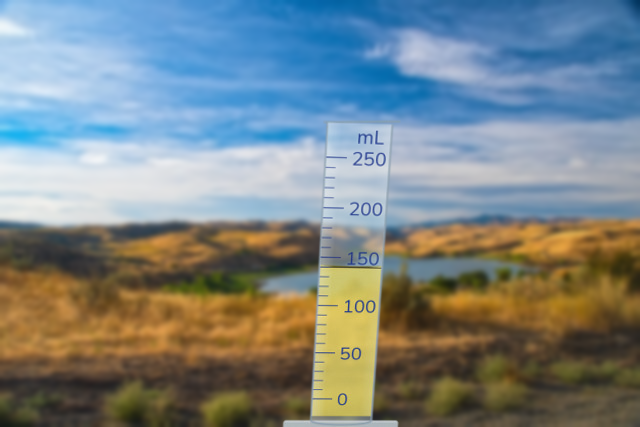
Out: 140 mL
